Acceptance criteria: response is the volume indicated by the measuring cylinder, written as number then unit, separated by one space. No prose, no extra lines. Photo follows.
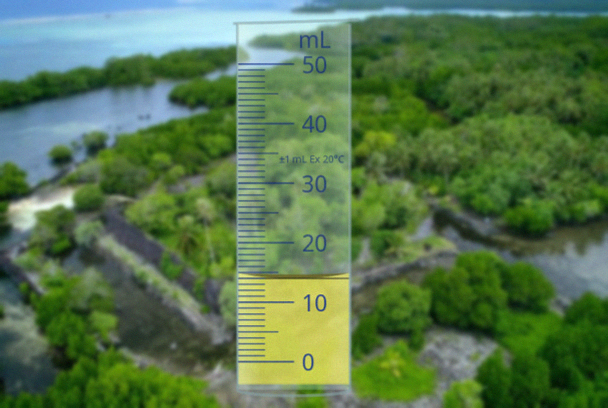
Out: 14 mL
